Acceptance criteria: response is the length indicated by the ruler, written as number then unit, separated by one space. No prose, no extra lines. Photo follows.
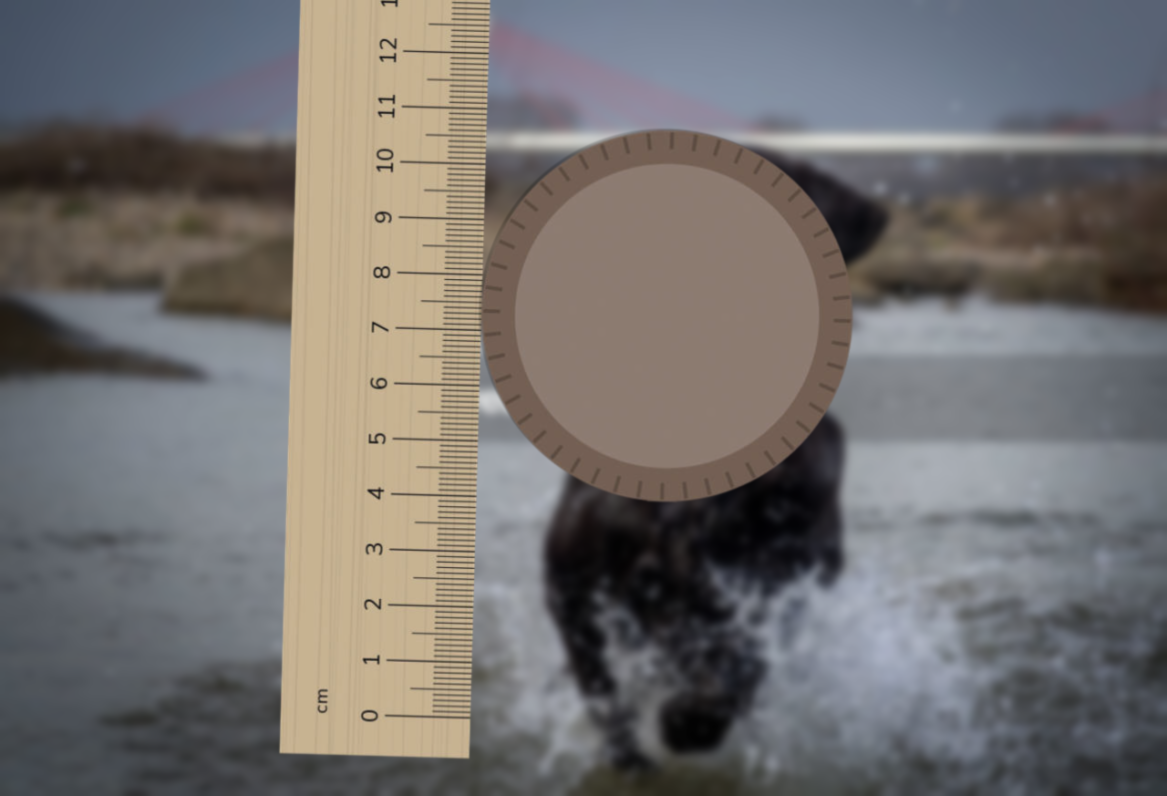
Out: 6.7 cm
